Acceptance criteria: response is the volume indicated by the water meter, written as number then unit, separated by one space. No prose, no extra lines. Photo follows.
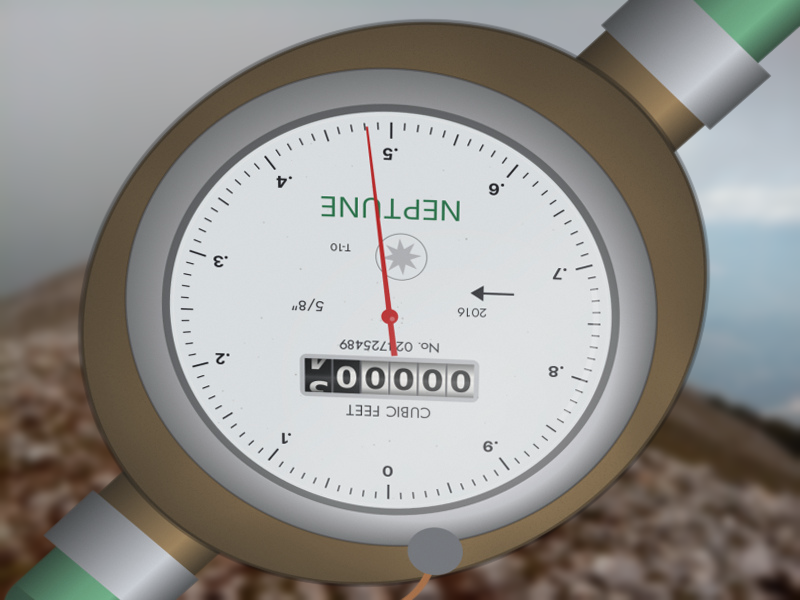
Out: 3.48 ft³
